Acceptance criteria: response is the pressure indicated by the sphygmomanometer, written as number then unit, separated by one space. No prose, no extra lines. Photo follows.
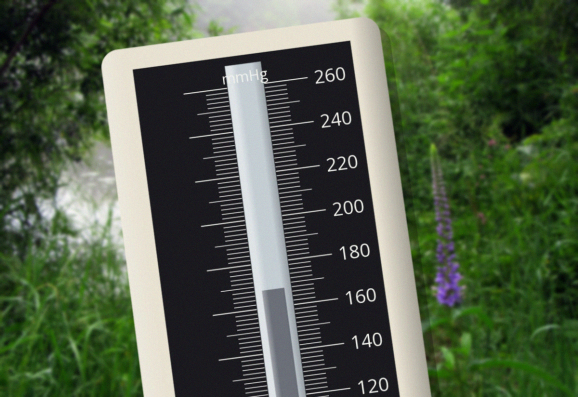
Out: 168 mmHg
